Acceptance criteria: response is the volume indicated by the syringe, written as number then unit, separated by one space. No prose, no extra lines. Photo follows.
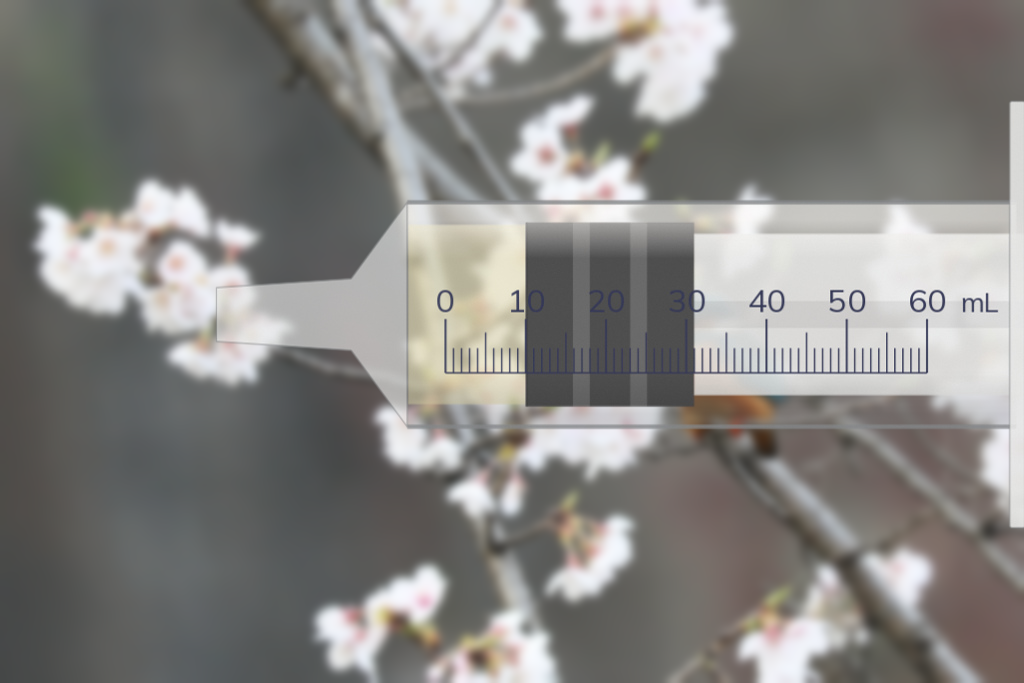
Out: 10 mL
